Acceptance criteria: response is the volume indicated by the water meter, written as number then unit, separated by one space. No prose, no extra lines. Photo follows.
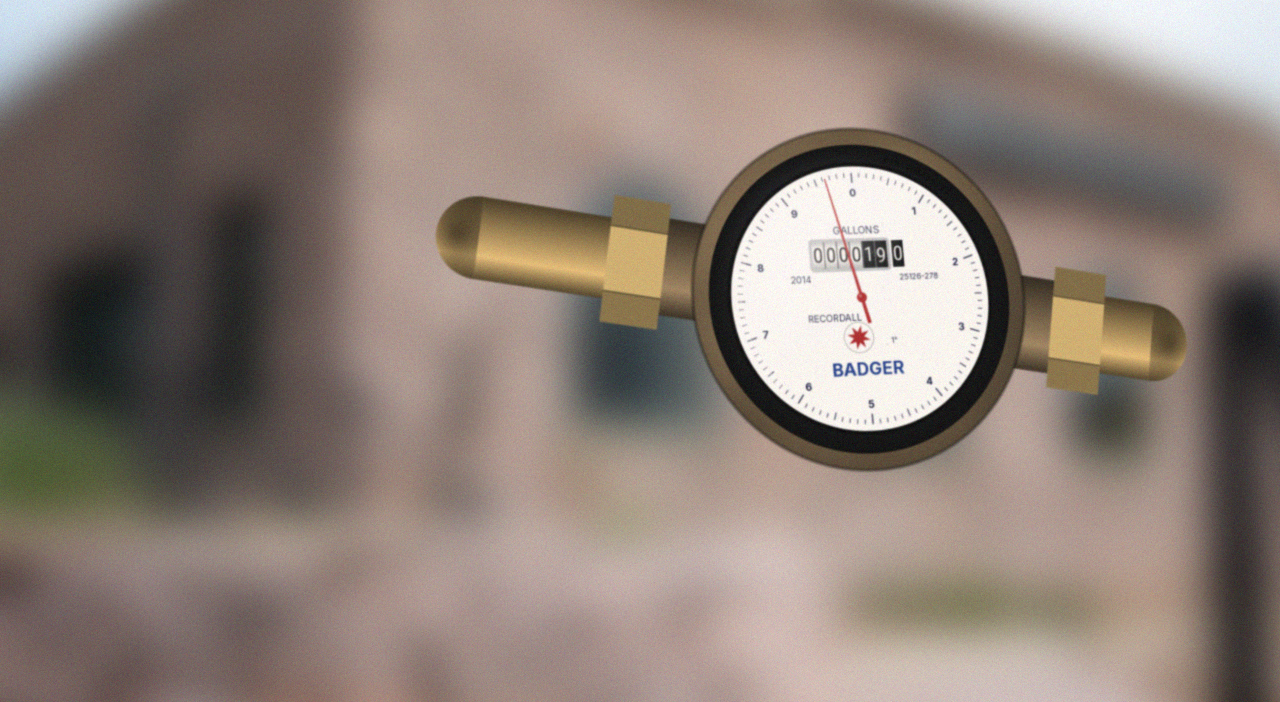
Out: 189.6 gal
